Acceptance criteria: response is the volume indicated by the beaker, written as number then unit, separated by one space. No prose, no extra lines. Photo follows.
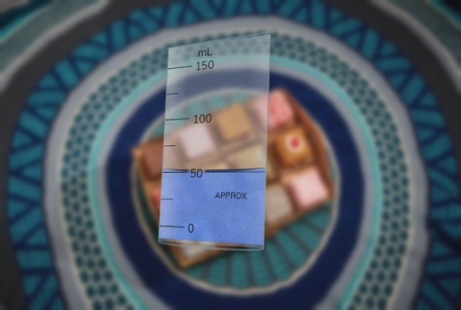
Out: 50 mL
